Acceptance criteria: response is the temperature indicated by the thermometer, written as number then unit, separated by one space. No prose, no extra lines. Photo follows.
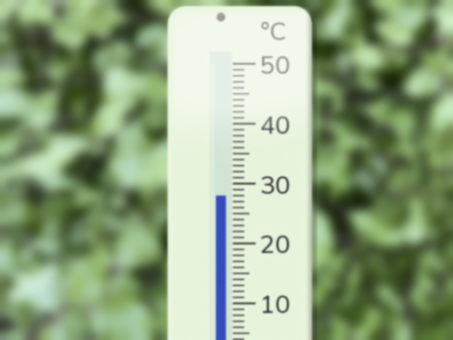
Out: 28 °C
